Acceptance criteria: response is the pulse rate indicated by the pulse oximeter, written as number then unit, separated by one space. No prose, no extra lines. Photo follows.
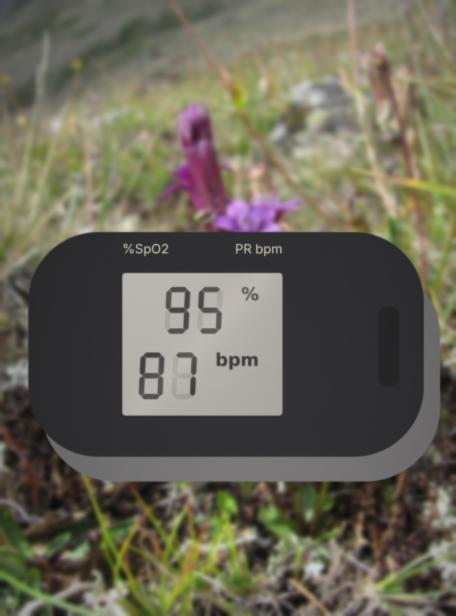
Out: 87 bpm
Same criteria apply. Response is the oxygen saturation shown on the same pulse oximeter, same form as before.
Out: 95 %
